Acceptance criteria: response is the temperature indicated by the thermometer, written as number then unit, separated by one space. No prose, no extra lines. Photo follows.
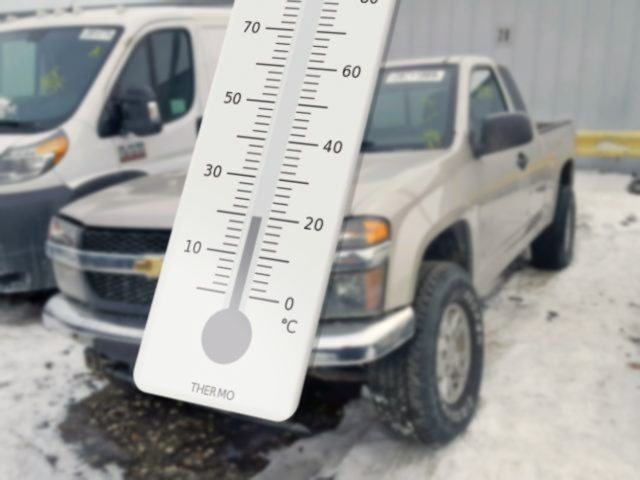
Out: 20 °C
